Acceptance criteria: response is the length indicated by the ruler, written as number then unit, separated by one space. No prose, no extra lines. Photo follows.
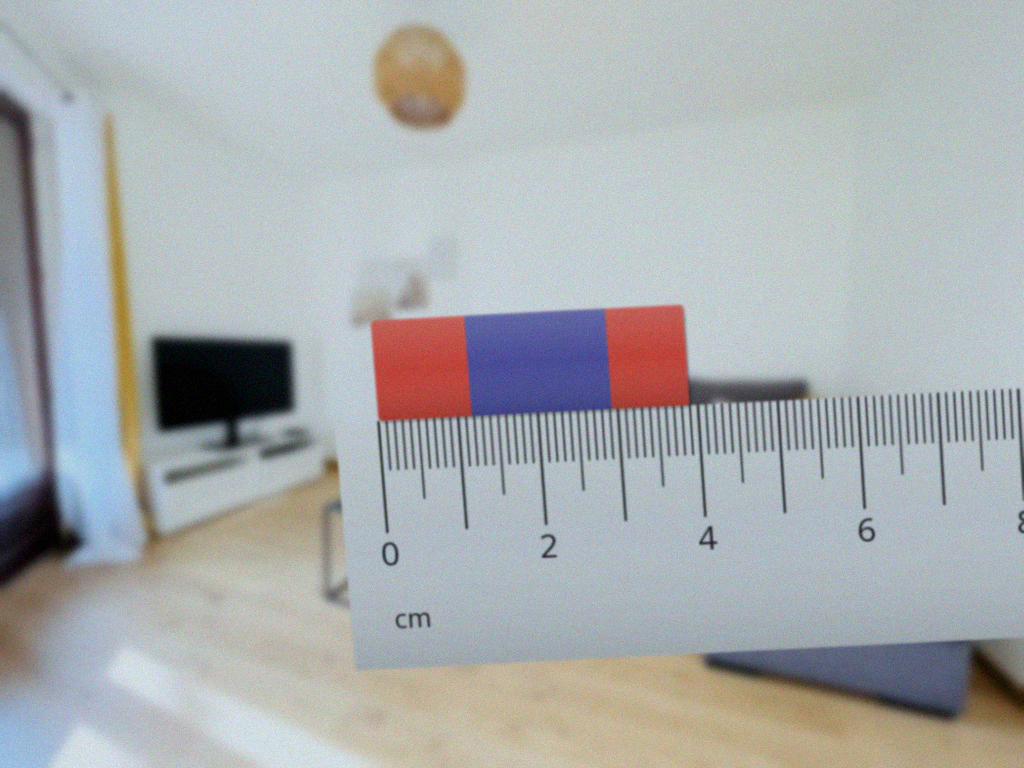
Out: 3.9 cm
